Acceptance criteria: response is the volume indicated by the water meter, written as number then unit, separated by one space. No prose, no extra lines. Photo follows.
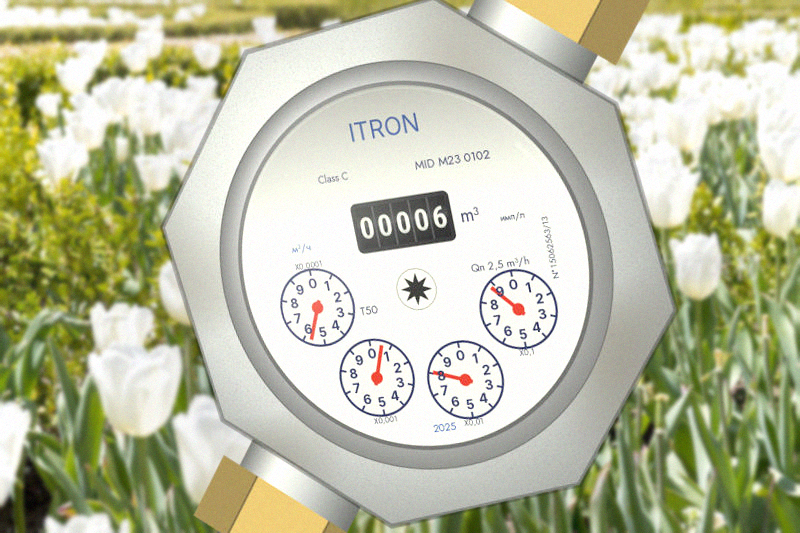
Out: 6.8805 m³
